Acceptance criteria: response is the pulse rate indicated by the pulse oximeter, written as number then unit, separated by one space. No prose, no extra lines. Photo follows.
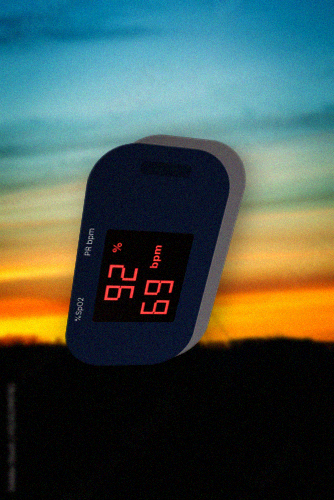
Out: 69 bpm
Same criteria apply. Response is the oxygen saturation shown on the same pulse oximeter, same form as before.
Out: 92 %
